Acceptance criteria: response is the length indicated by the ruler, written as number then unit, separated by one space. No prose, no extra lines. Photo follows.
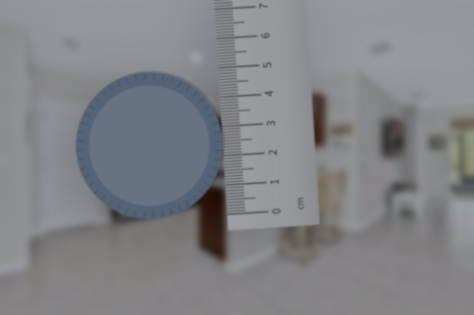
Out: 5 cm
